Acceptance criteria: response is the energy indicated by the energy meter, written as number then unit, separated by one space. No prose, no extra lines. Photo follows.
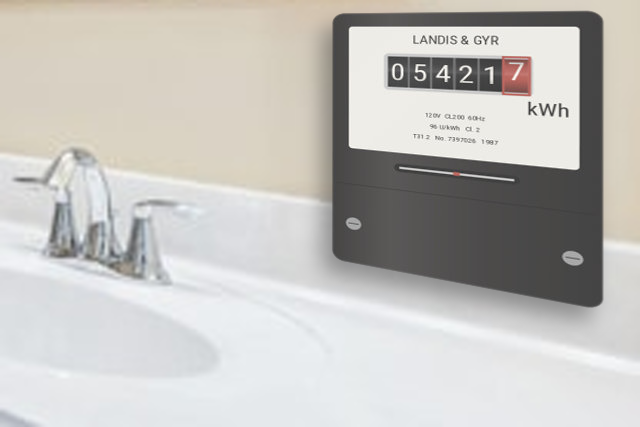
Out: 5421.7 kWh
